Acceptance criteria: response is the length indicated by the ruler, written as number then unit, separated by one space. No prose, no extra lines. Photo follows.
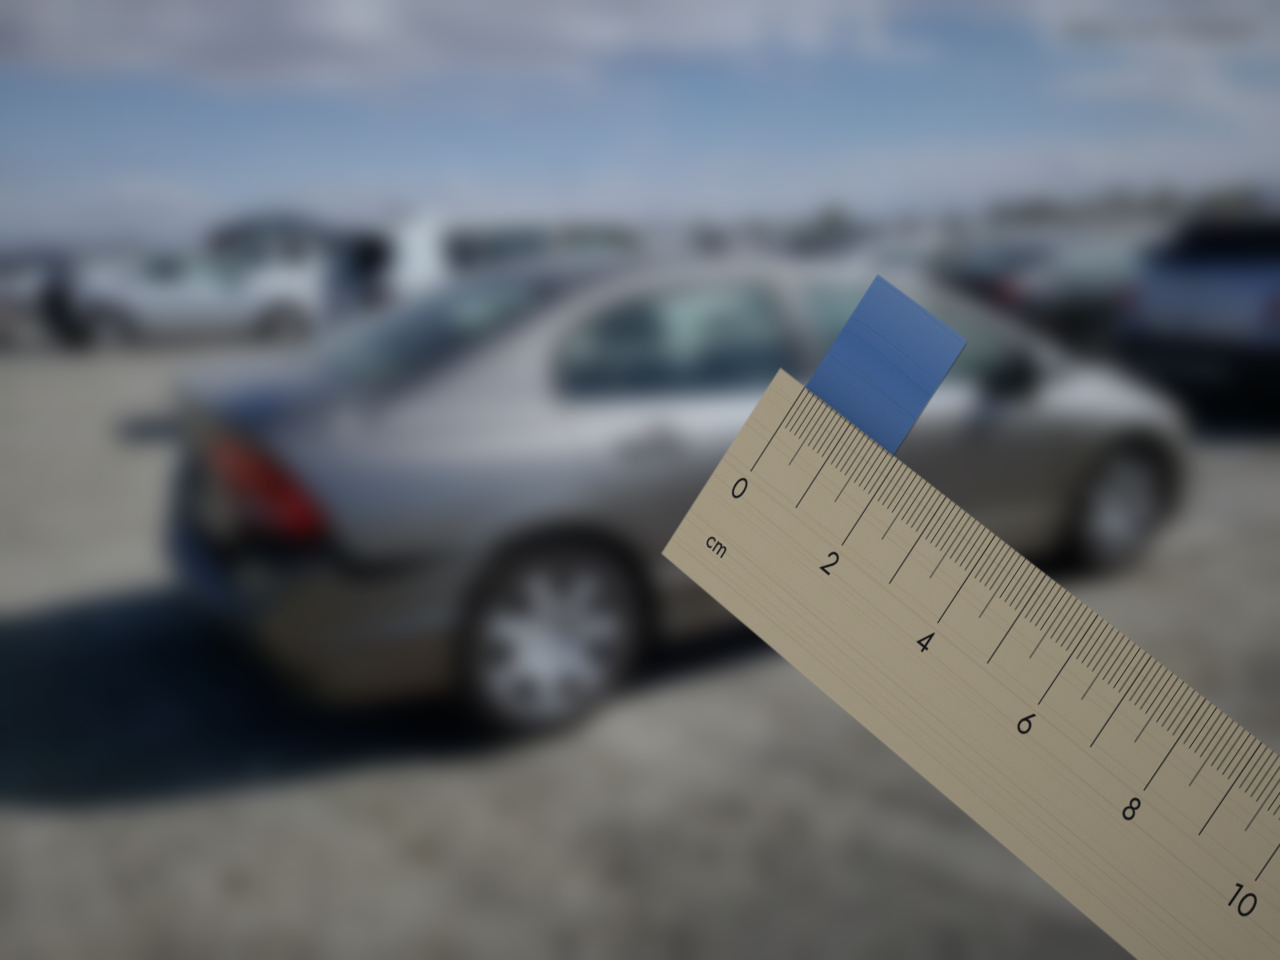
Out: 1.9 cm
